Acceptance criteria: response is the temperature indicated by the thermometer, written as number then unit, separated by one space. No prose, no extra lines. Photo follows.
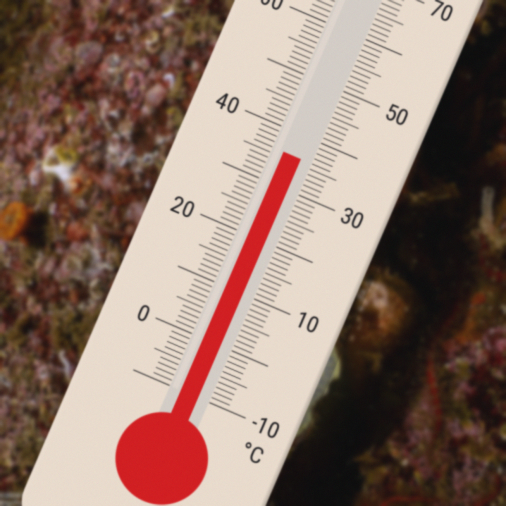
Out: 36 °C
